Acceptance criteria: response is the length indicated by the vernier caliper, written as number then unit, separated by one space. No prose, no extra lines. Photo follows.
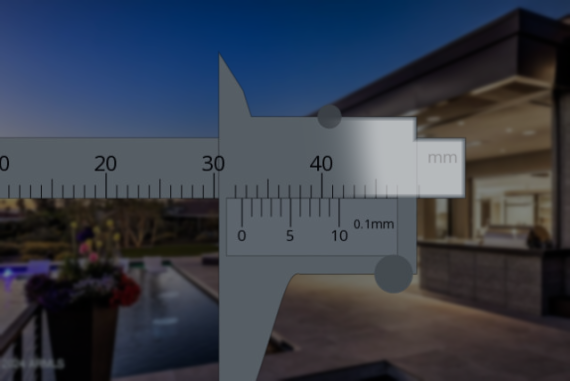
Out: 32.6 mm
